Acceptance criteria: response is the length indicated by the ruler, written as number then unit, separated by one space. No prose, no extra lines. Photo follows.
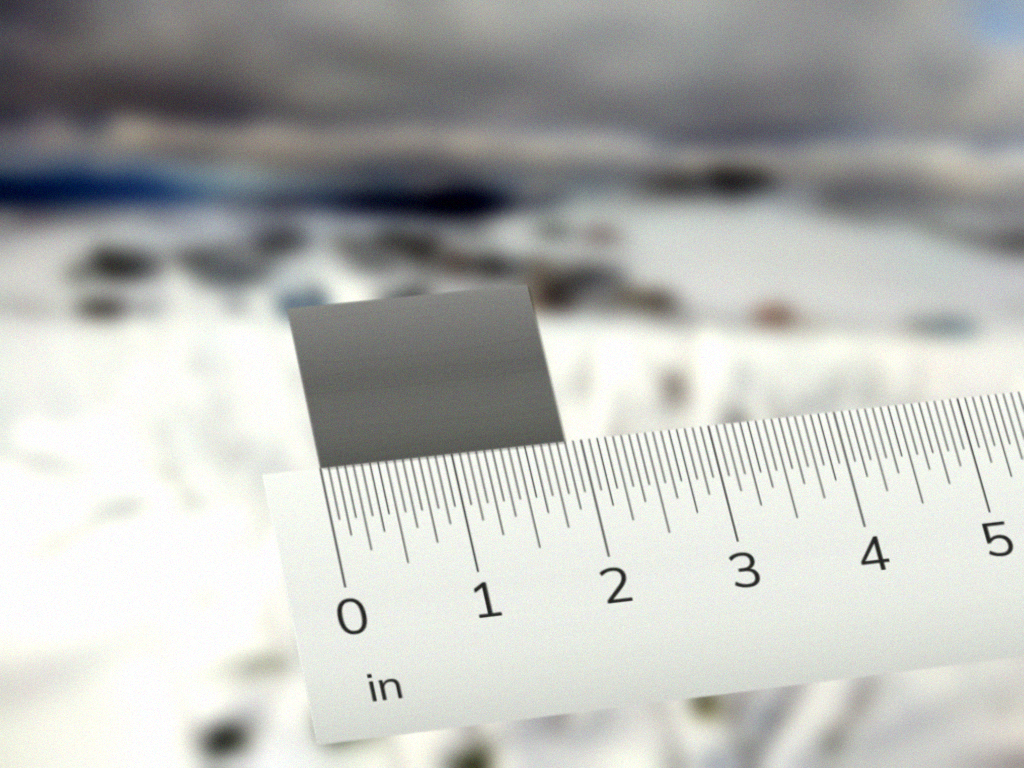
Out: 1.875 in
